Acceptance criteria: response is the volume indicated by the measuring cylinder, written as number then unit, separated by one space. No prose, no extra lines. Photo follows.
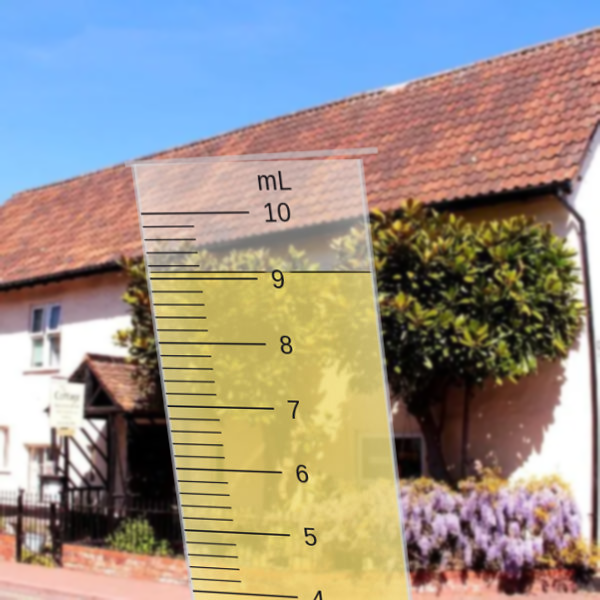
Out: 9.1 mL
